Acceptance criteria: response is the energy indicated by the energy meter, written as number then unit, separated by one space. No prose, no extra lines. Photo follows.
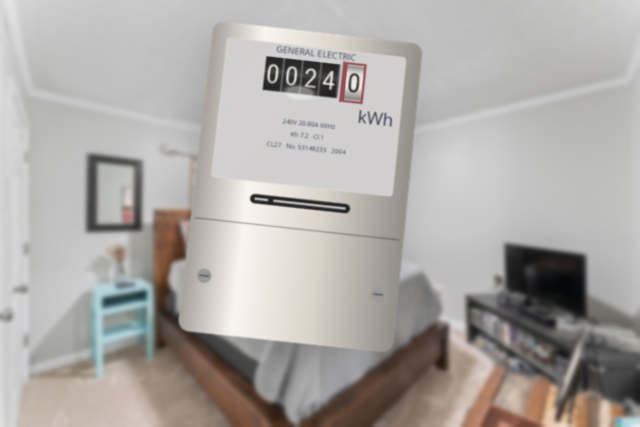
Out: 24.0 kWh
